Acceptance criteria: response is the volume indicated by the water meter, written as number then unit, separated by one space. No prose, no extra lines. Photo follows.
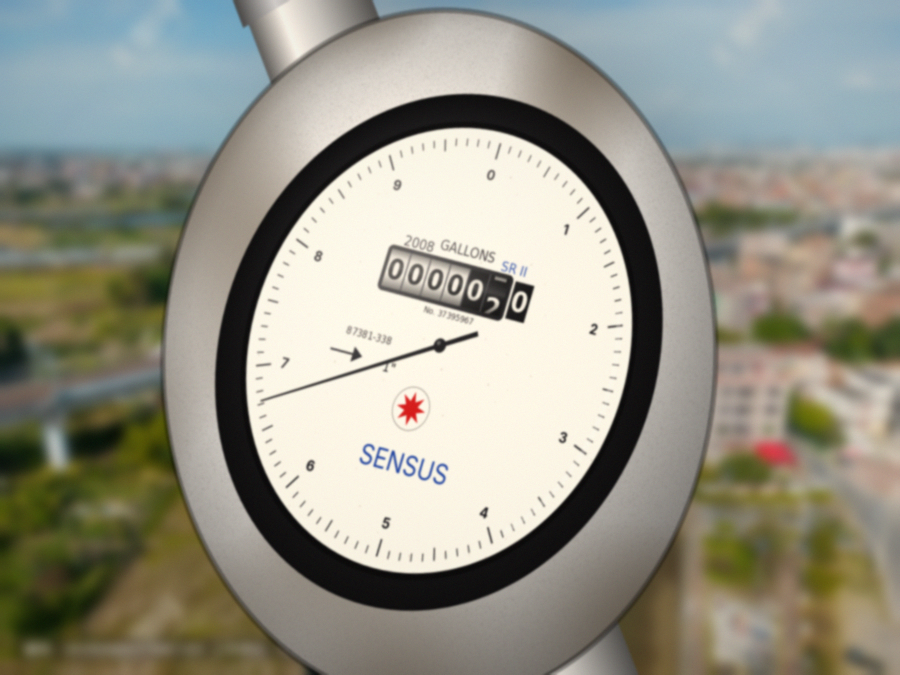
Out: 16.7 gal
